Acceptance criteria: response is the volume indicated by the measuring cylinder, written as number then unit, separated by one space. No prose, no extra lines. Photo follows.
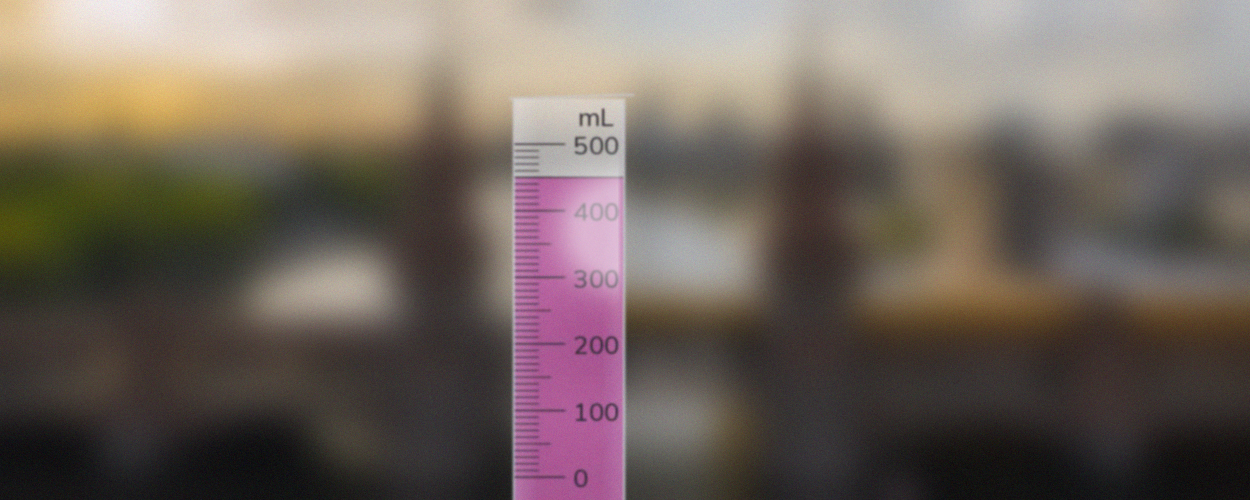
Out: 450 mL
